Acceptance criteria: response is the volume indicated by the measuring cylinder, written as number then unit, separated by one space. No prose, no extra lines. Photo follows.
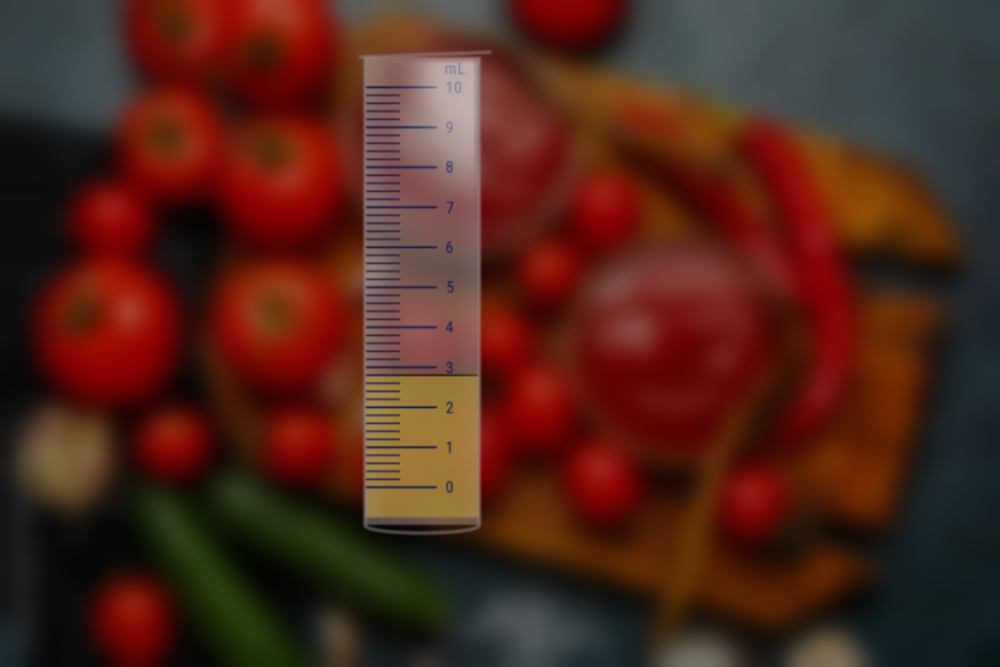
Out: 2.8 mL
